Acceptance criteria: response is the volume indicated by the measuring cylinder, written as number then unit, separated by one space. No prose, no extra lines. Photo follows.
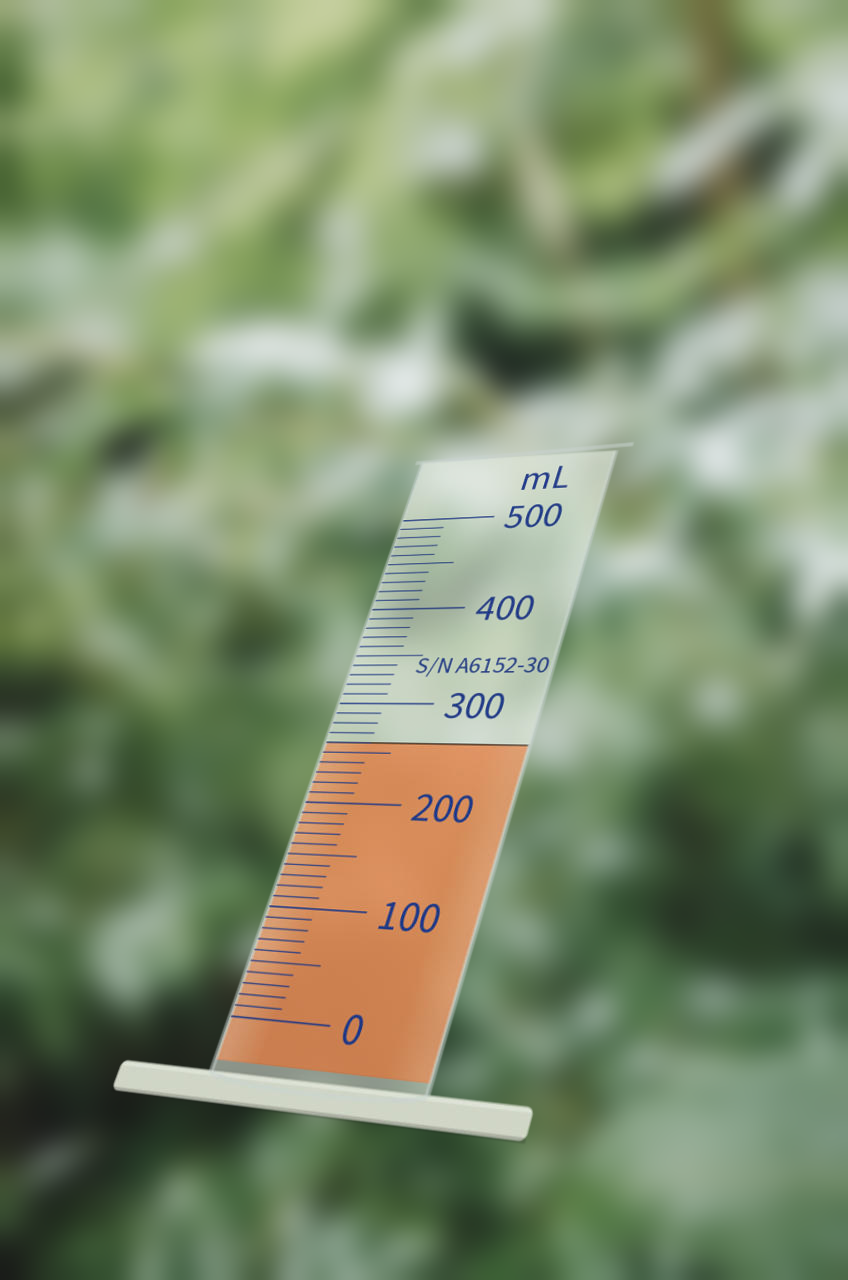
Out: 260 mL
